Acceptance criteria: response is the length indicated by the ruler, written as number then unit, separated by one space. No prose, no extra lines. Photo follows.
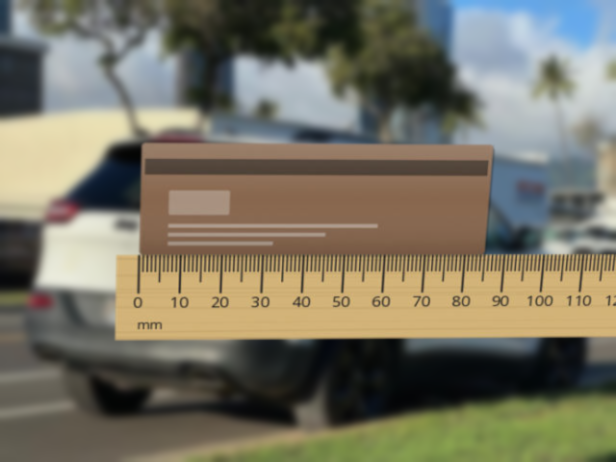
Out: 85 mm
